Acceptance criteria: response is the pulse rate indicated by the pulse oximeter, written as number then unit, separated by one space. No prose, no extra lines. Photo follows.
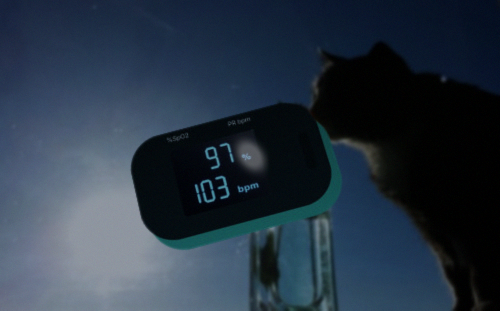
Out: 103 bpm
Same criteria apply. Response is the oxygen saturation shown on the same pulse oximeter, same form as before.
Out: 97 %
